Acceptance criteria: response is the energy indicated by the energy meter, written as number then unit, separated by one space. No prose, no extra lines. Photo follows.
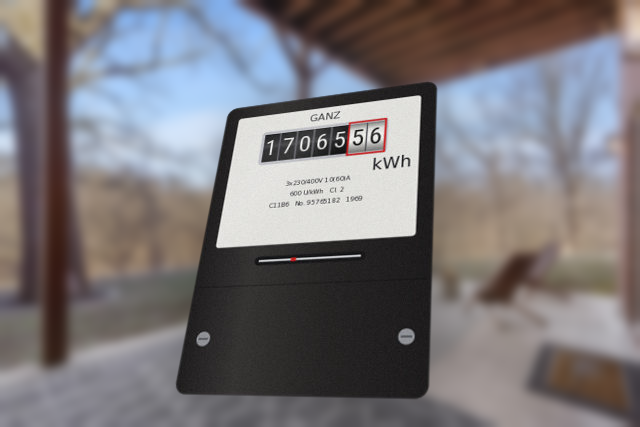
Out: 17065.56 kWh
